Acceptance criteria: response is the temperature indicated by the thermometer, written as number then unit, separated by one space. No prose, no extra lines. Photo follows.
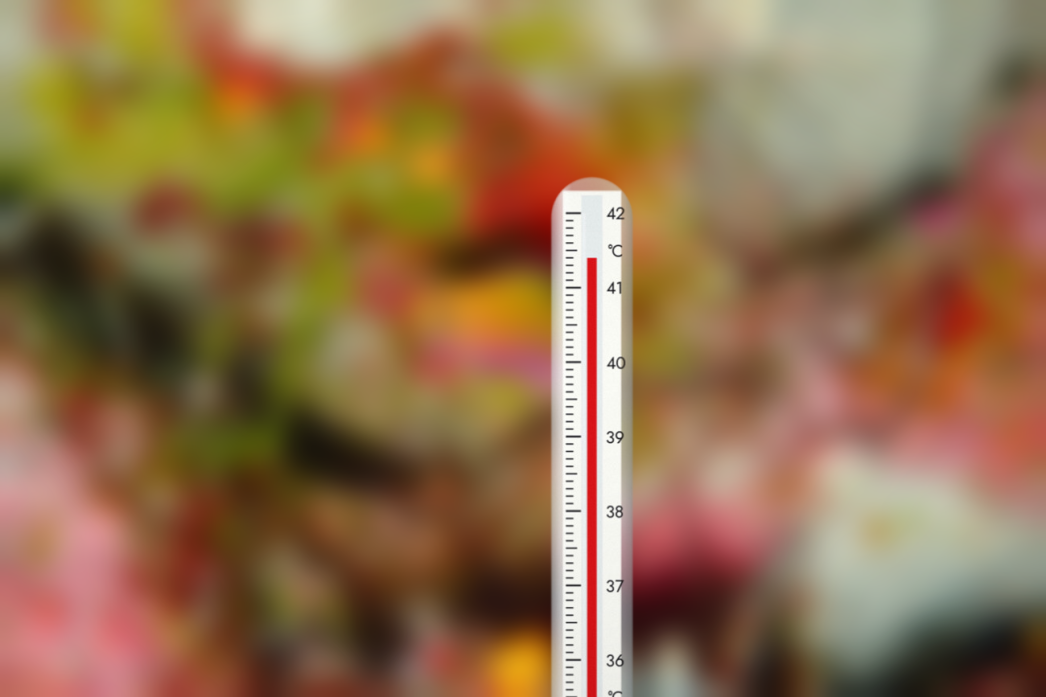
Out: 41.4 °C
